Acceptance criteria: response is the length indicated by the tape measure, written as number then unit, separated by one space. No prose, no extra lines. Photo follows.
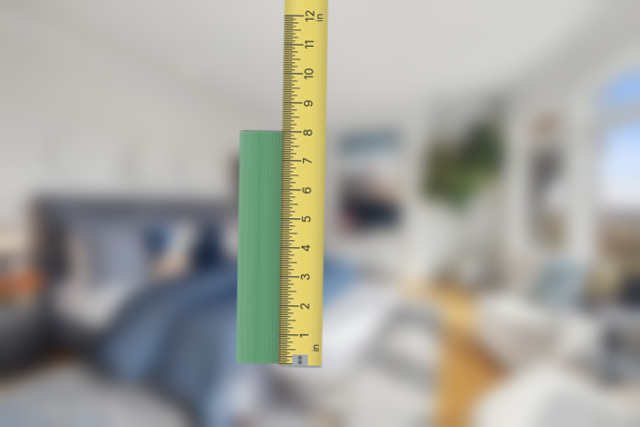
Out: 8 in
